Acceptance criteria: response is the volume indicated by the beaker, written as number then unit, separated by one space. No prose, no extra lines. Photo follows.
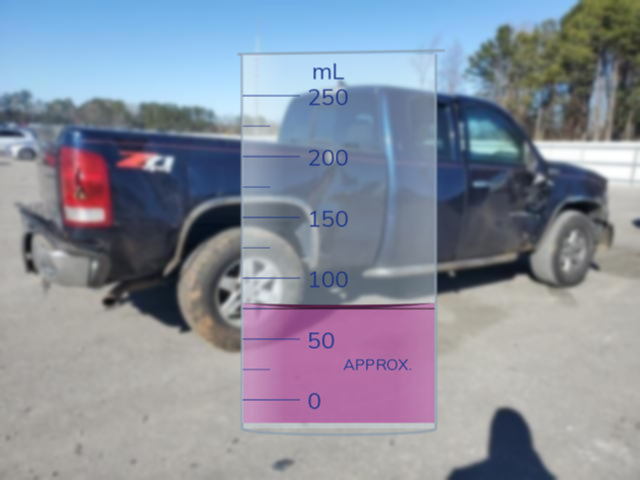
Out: 75 mL
